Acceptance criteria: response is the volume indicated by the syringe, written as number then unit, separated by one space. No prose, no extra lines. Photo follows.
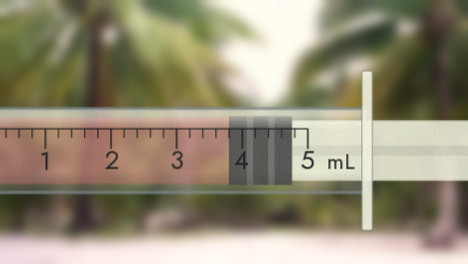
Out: 3.8 mL
